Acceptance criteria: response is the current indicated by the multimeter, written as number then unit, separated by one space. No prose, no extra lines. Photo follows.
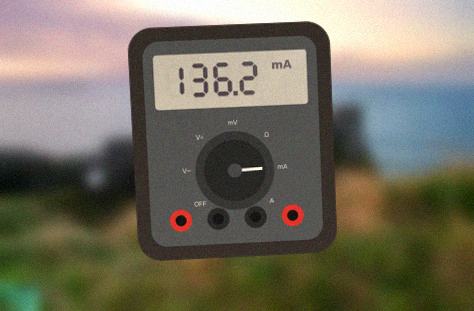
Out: 136.2 mA
